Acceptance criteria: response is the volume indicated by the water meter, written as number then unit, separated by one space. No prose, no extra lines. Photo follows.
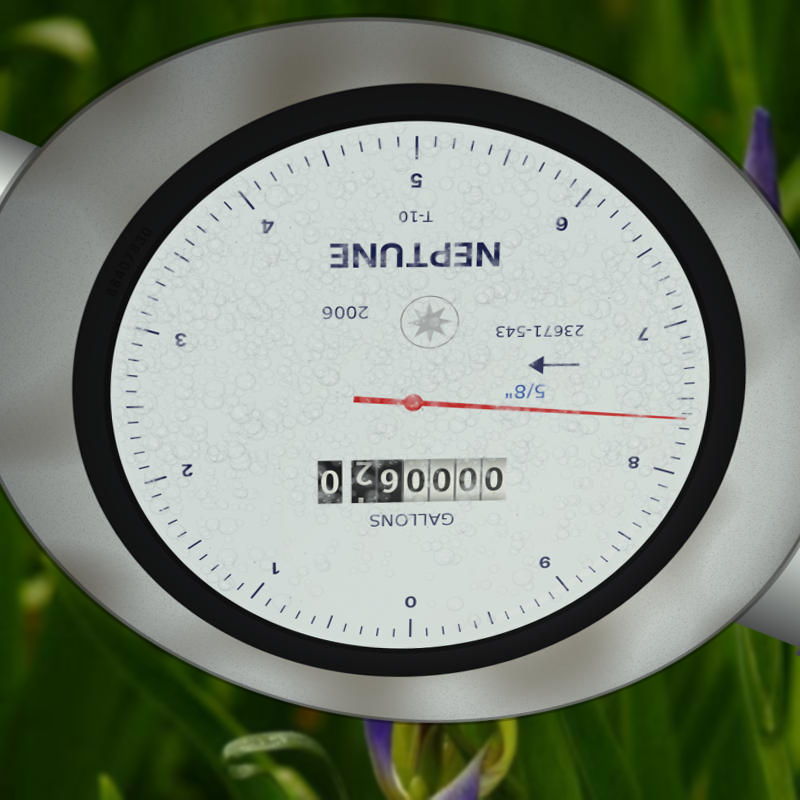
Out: 617.6 gal
